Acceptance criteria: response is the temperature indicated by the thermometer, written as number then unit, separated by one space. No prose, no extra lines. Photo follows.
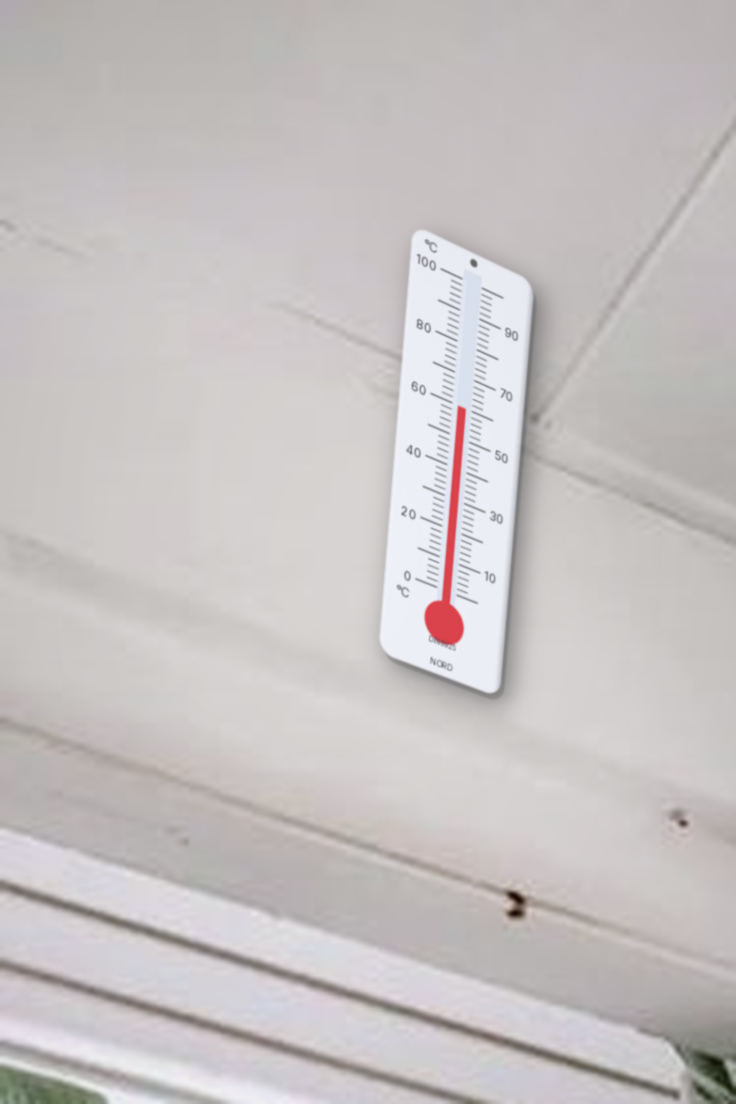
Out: 60 °C
